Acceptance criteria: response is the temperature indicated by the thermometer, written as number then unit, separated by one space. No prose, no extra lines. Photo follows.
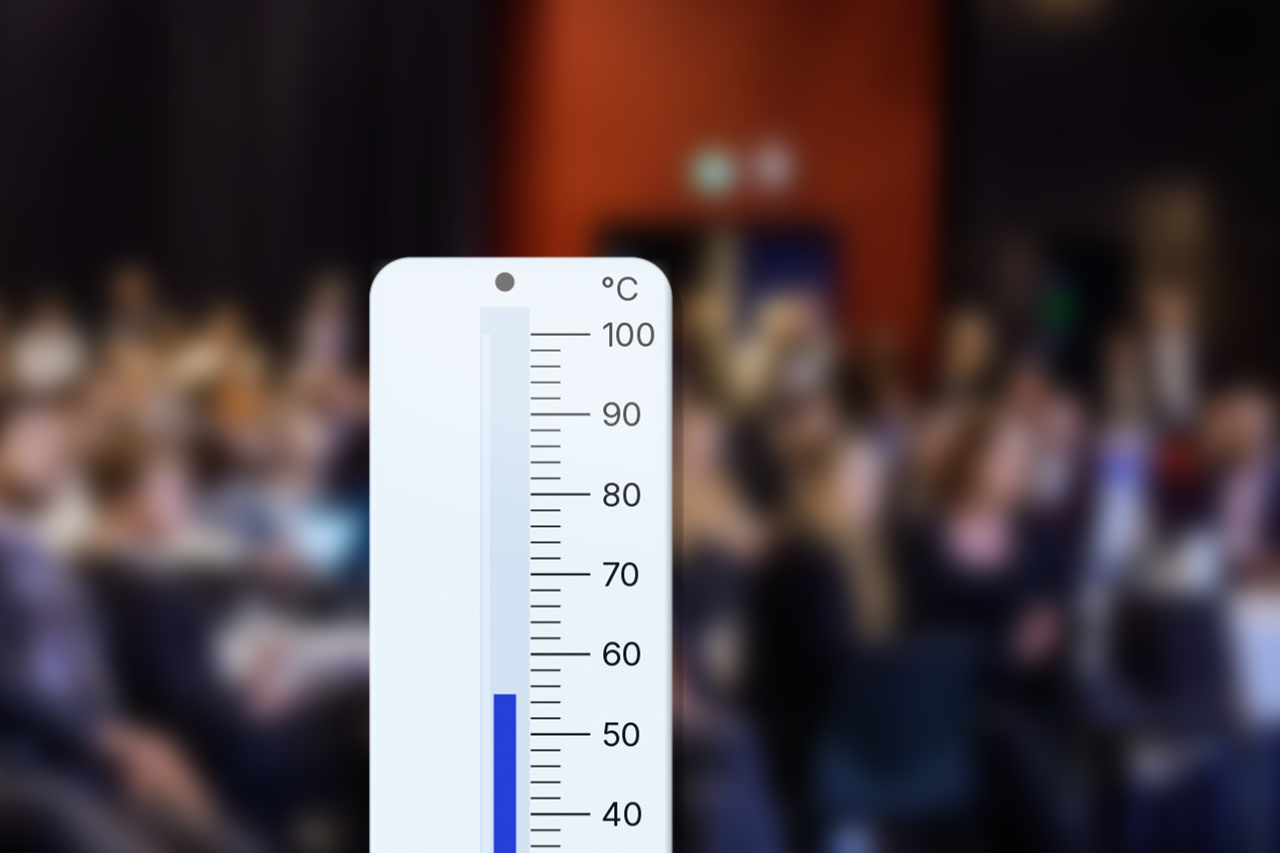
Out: 55 °C
